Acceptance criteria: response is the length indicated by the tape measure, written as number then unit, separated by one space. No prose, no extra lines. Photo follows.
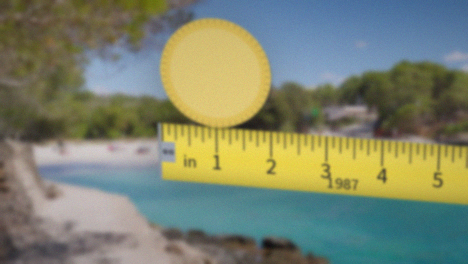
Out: 2 in
